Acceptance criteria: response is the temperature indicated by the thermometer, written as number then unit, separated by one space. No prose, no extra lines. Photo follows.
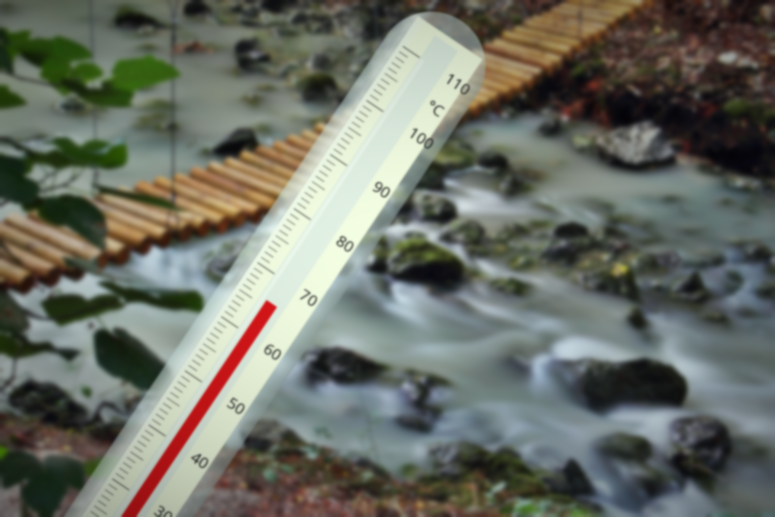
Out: 66 °C
